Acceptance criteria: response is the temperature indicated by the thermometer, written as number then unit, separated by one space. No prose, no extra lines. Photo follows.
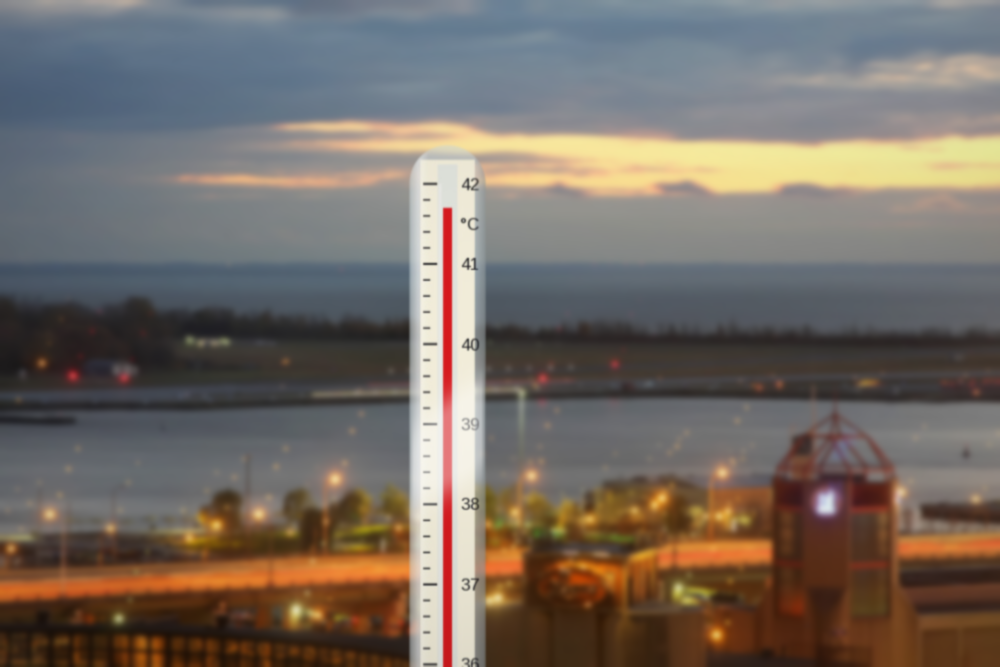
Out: 41.7 °C
